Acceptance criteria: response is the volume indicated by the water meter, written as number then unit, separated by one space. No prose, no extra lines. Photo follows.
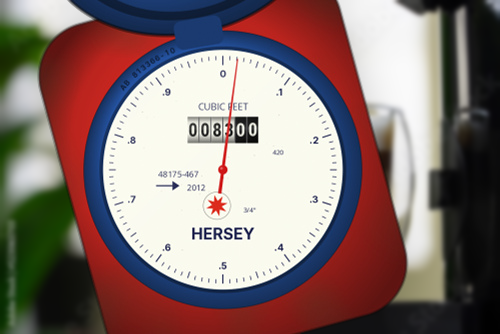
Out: 8300.02 ft³
